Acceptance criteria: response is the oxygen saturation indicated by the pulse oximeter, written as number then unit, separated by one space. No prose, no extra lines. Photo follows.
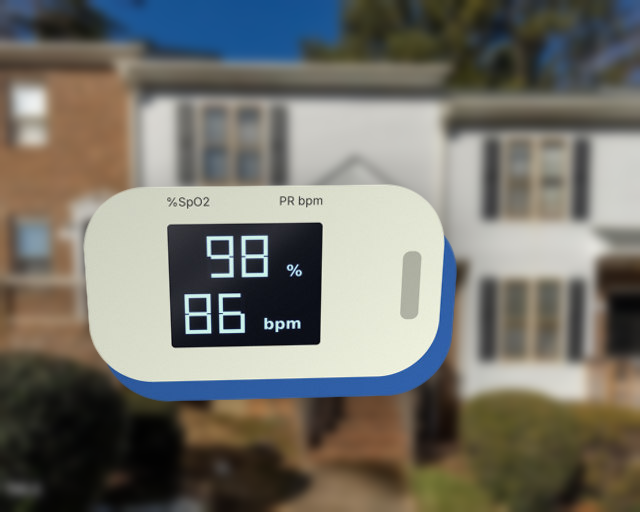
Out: 98 %
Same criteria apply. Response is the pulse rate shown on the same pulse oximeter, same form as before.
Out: 86 bpm
